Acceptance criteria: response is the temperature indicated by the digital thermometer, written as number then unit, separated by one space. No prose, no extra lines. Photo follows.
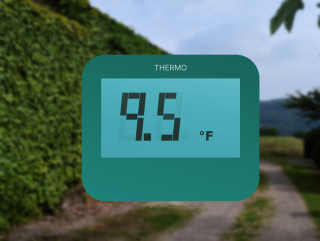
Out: 9.5 °F
